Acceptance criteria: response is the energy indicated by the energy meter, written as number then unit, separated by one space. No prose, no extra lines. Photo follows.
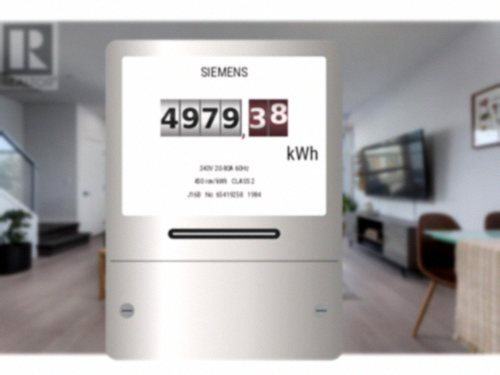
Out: 4979.38 kWh
